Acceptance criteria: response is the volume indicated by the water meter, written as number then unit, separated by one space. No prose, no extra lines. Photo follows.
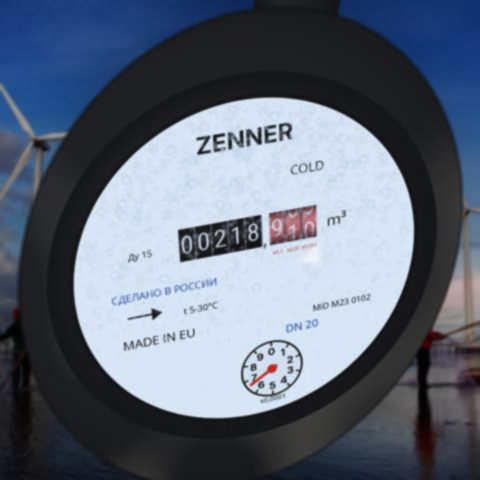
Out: 218.9096 m³
